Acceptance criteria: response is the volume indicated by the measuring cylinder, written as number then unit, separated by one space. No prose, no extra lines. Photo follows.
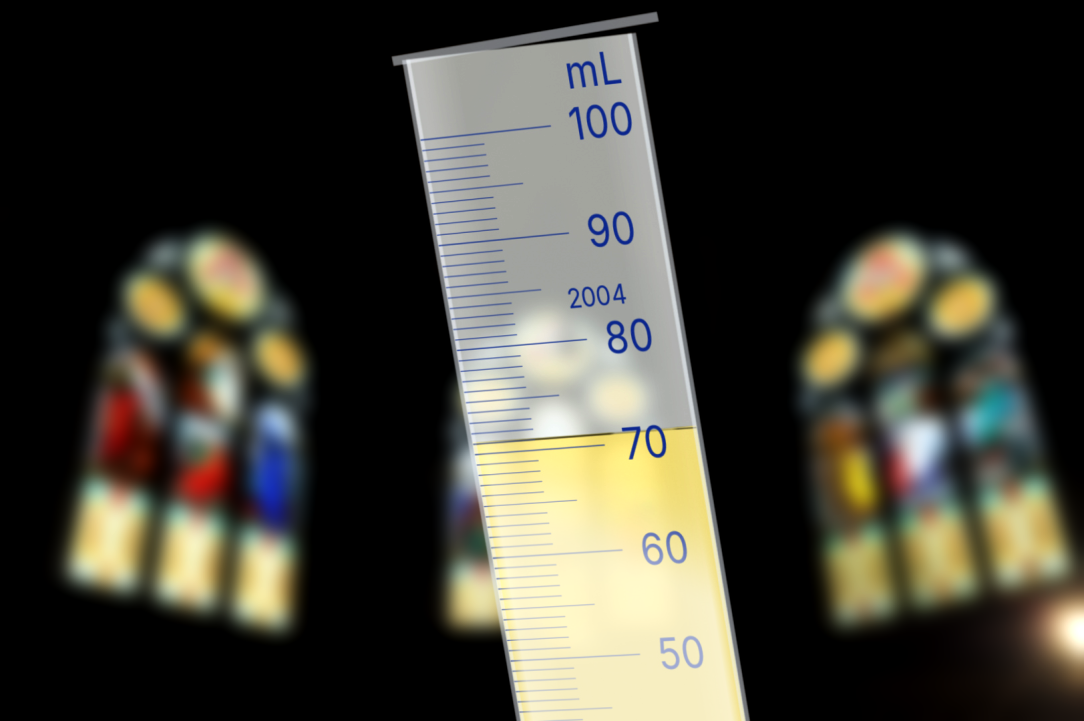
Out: 71 mL
